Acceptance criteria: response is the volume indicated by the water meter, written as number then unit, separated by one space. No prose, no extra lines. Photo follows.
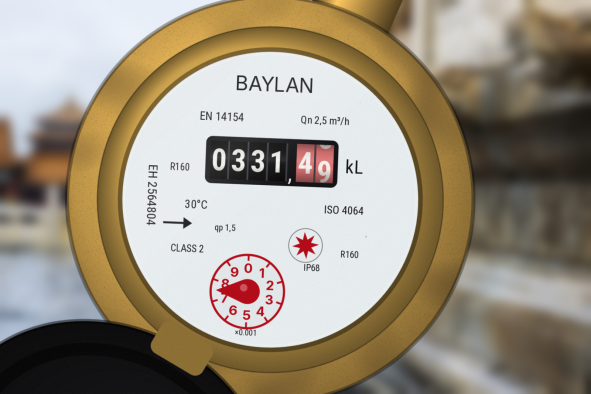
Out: 331.487 kL
